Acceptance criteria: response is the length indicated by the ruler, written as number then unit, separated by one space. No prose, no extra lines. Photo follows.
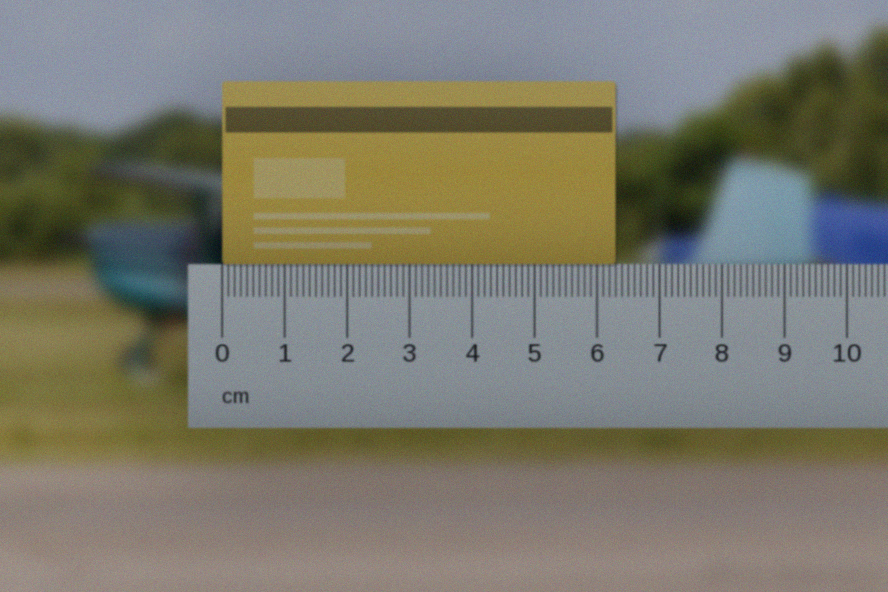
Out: 6.3 cm
